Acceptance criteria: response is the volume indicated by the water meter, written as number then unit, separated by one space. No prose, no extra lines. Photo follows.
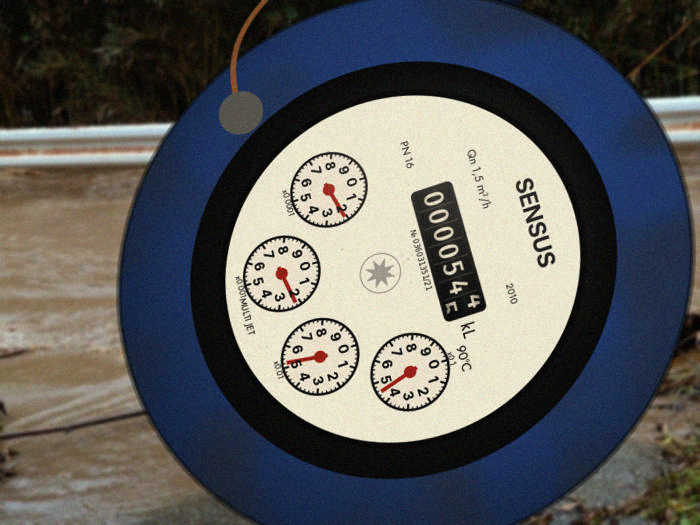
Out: 544.4522 kL
